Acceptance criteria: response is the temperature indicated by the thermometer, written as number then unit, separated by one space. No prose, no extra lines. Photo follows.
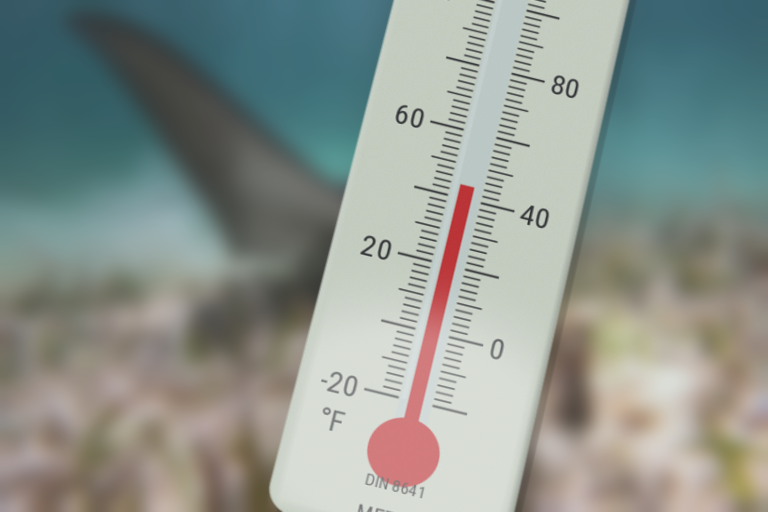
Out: 44 °F
